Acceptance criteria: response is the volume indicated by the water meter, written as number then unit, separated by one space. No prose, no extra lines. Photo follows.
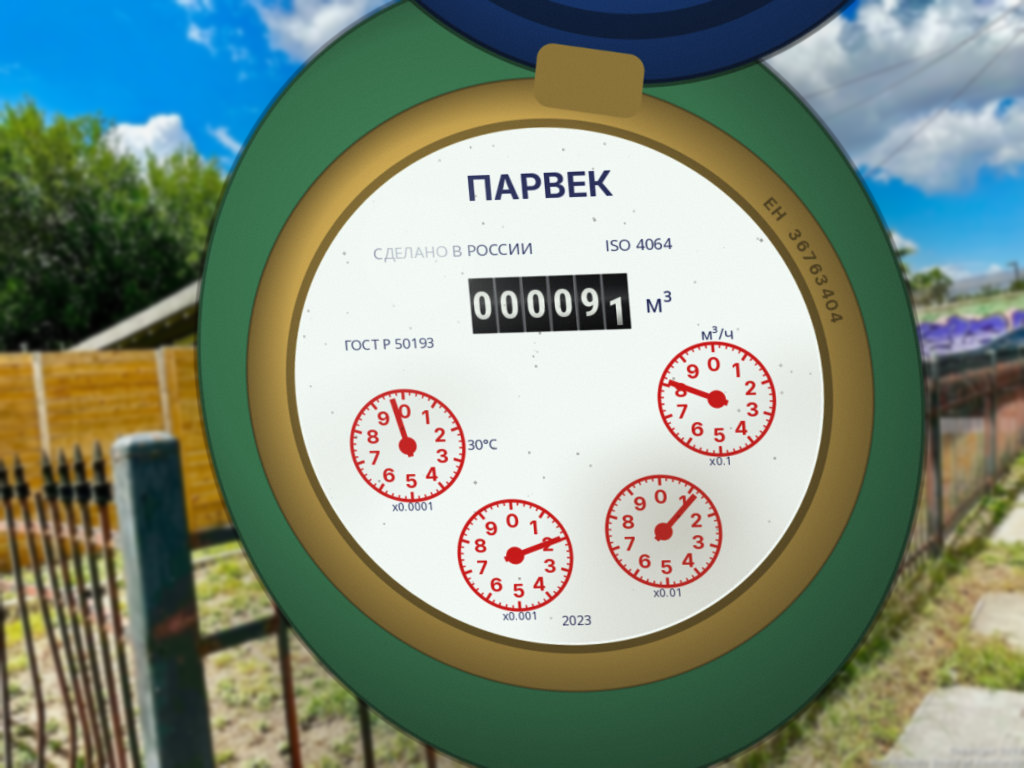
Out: 90.8119 m³
